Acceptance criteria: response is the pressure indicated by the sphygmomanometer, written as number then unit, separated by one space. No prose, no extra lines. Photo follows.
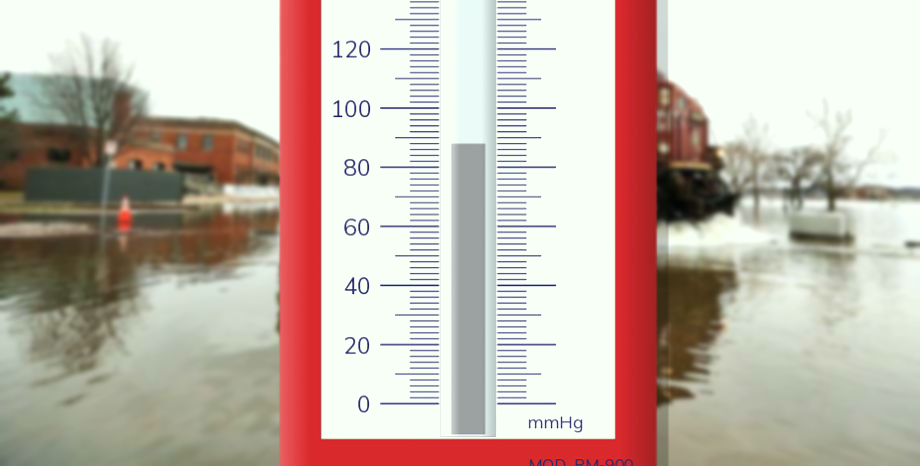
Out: 88 mmHg
